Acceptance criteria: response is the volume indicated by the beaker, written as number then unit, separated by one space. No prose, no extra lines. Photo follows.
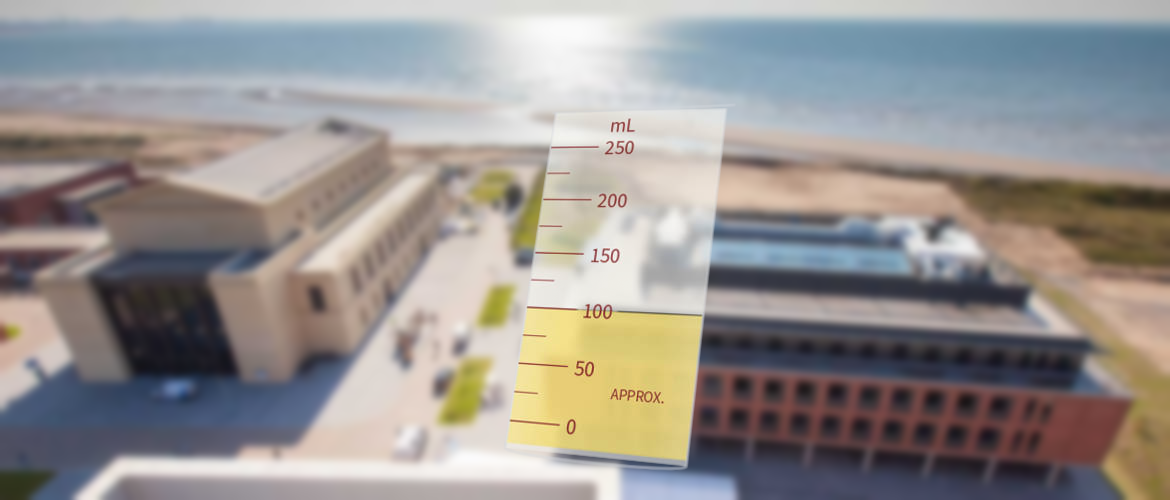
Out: 100 mL
